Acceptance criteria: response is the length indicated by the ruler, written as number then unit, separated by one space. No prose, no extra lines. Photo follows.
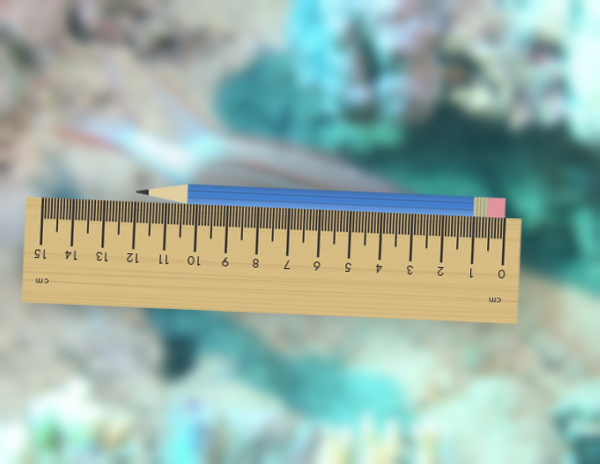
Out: 12 cm
